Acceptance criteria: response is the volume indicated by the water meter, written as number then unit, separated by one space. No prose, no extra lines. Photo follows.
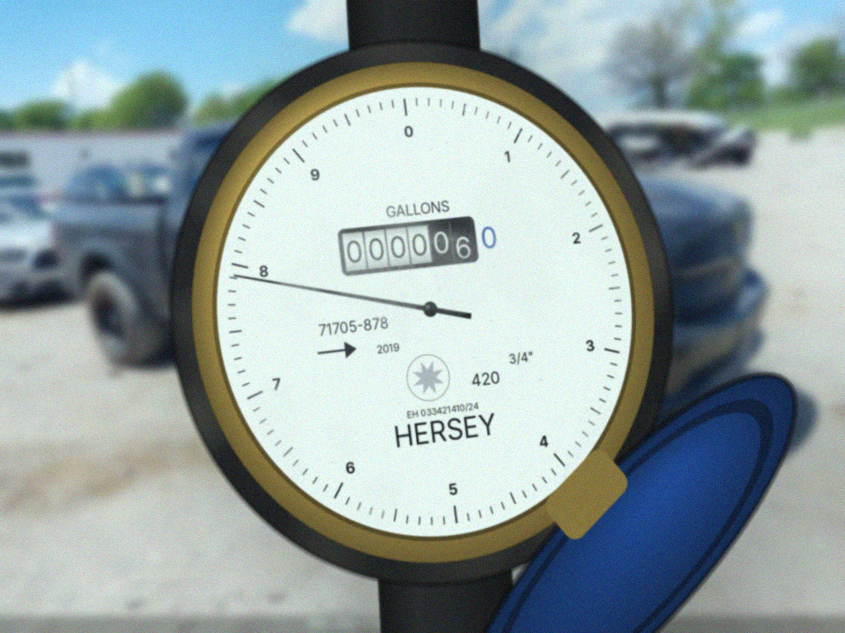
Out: 57.9 gal
